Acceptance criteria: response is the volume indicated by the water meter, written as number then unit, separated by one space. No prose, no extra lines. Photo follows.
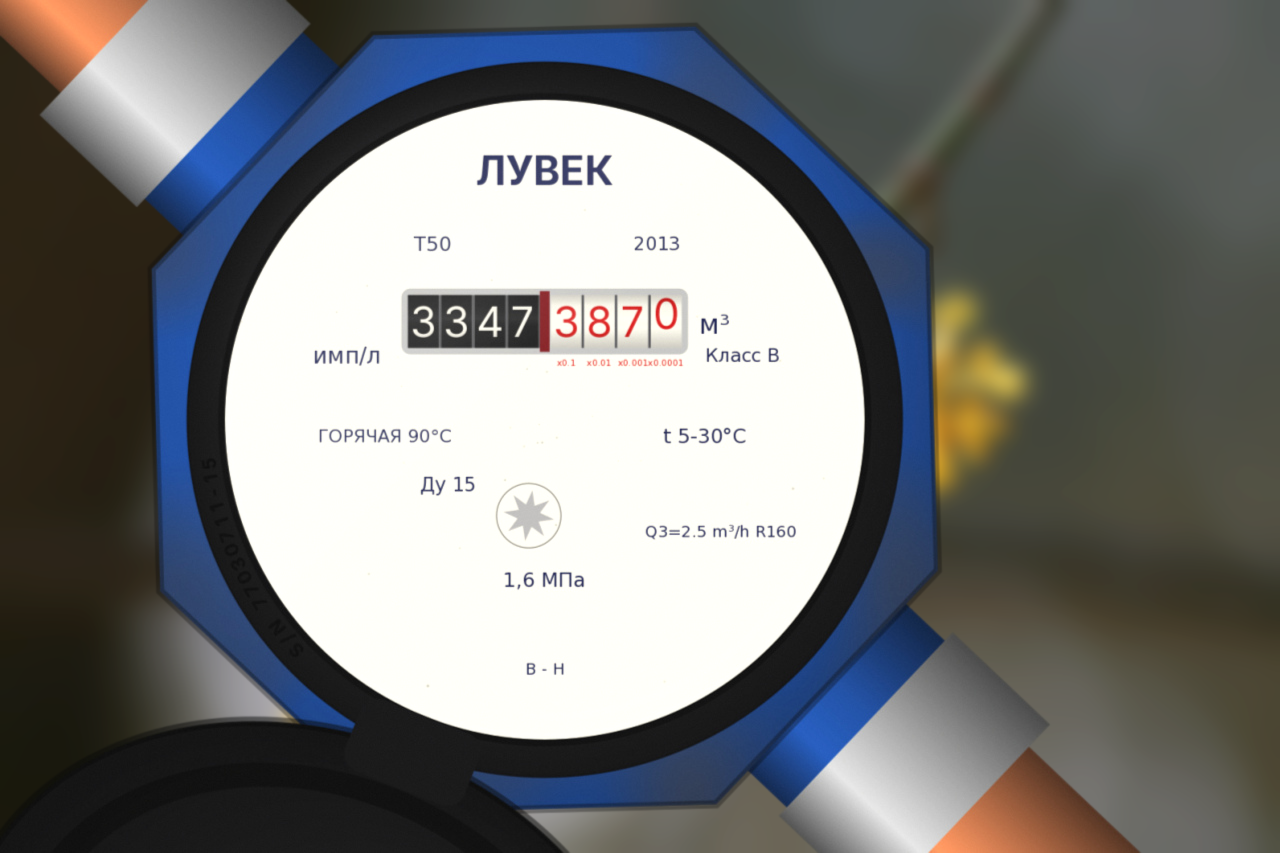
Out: 3347.3870 m³
